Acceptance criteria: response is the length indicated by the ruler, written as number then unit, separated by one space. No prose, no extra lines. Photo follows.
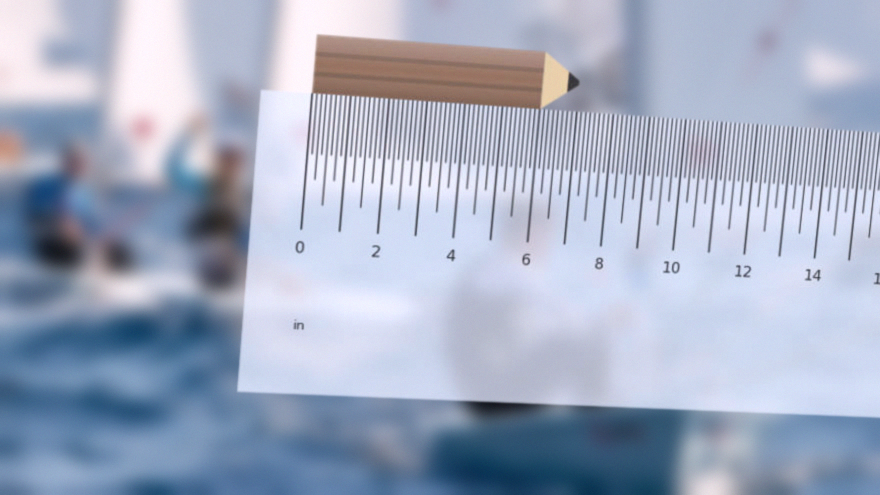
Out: 7 in
